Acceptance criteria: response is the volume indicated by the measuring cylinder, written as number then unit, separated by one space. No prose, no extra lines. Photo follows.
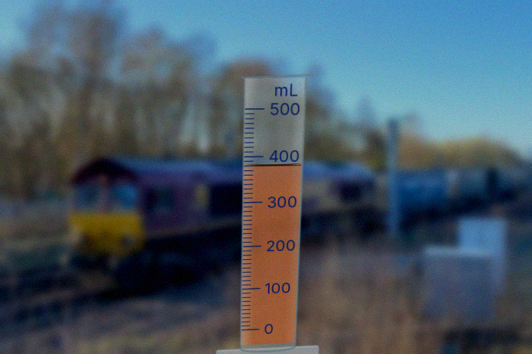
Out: 380 mL
